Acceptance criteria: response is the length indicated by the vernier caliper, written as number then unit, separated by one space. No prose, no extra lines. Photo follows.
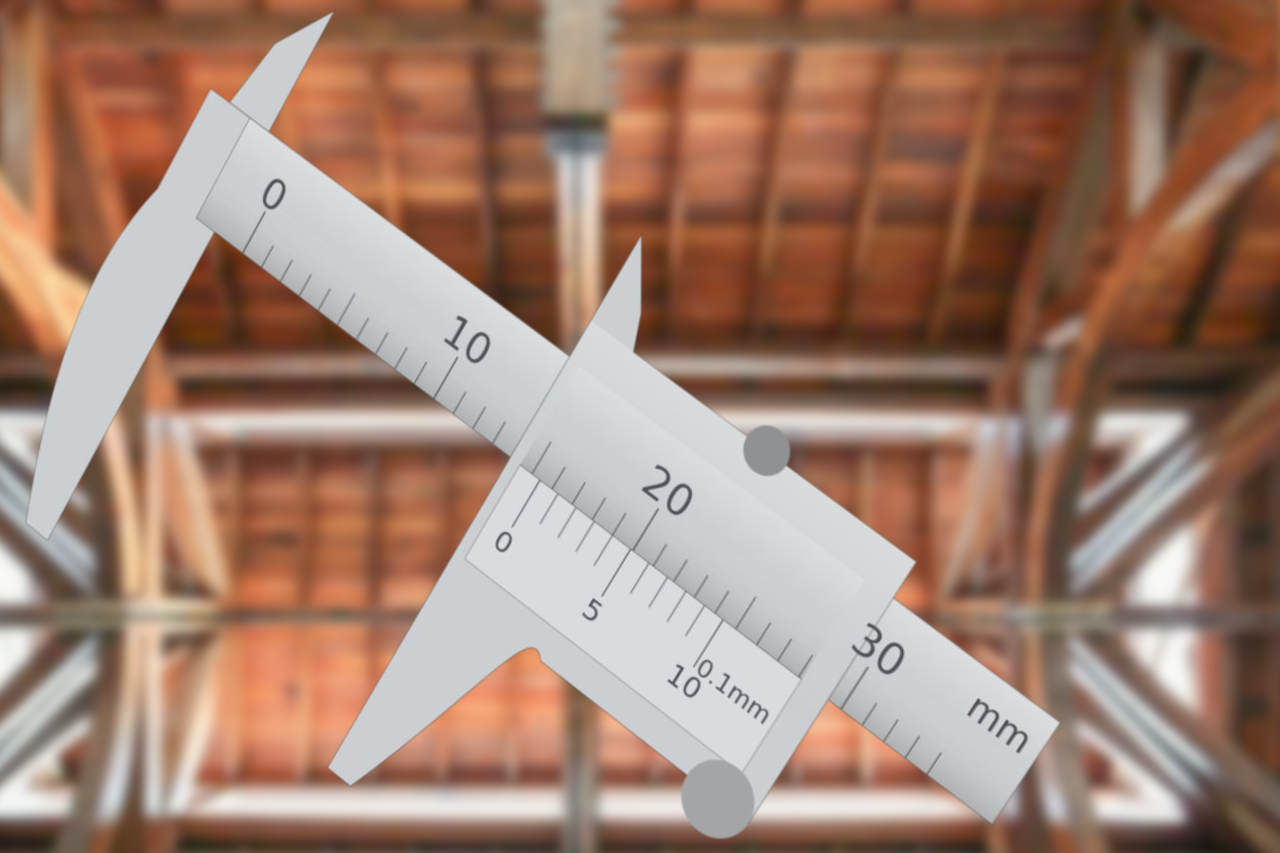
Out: 15.4 mm
